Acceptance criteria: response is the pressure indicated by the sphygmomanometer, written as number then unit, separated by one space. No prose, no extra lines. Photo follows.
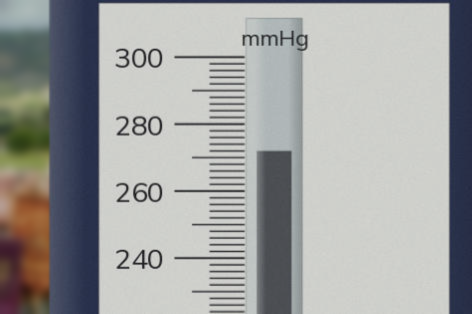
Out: 272 mmHg
